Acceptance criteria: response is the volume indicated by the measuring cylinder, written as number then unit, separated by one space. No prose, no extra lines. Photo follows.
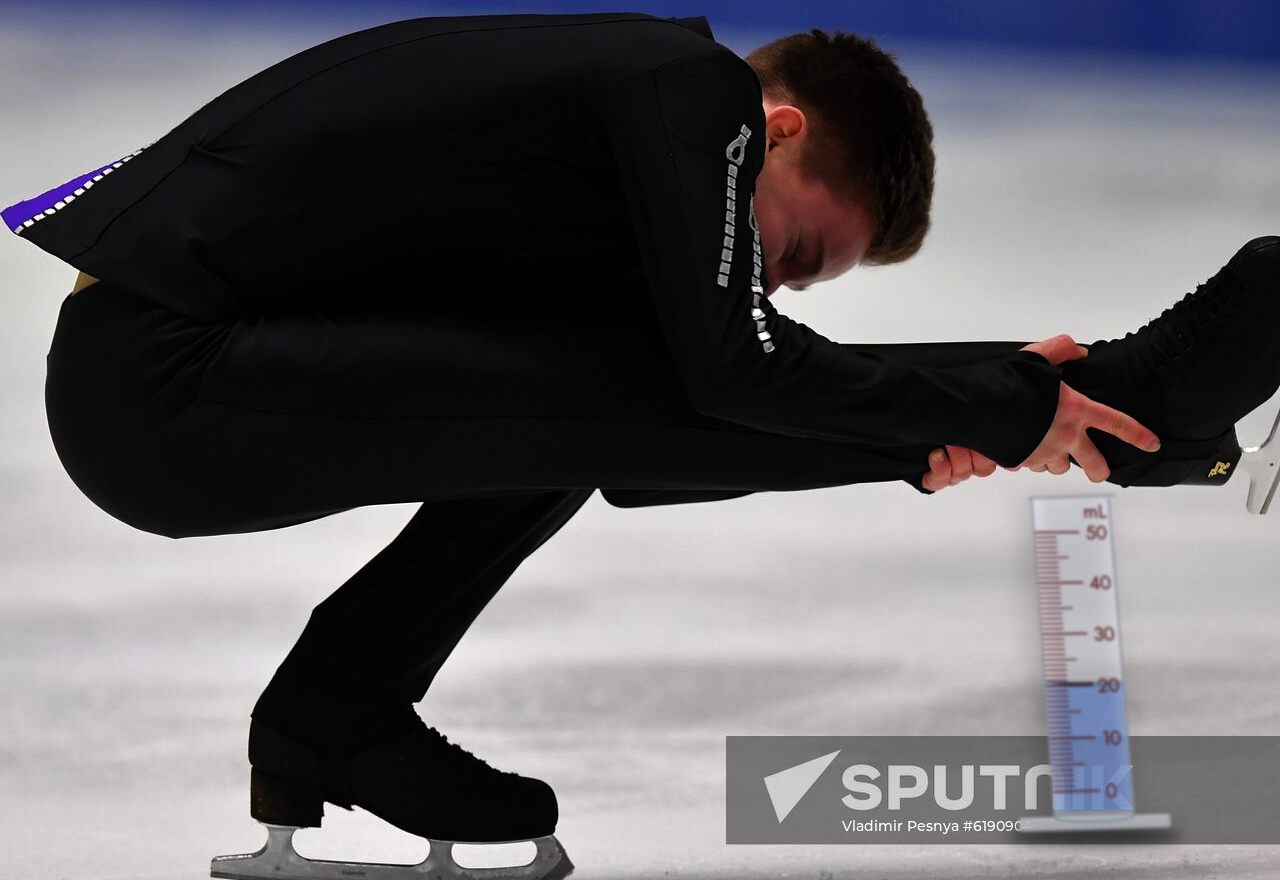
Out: 20 mL
